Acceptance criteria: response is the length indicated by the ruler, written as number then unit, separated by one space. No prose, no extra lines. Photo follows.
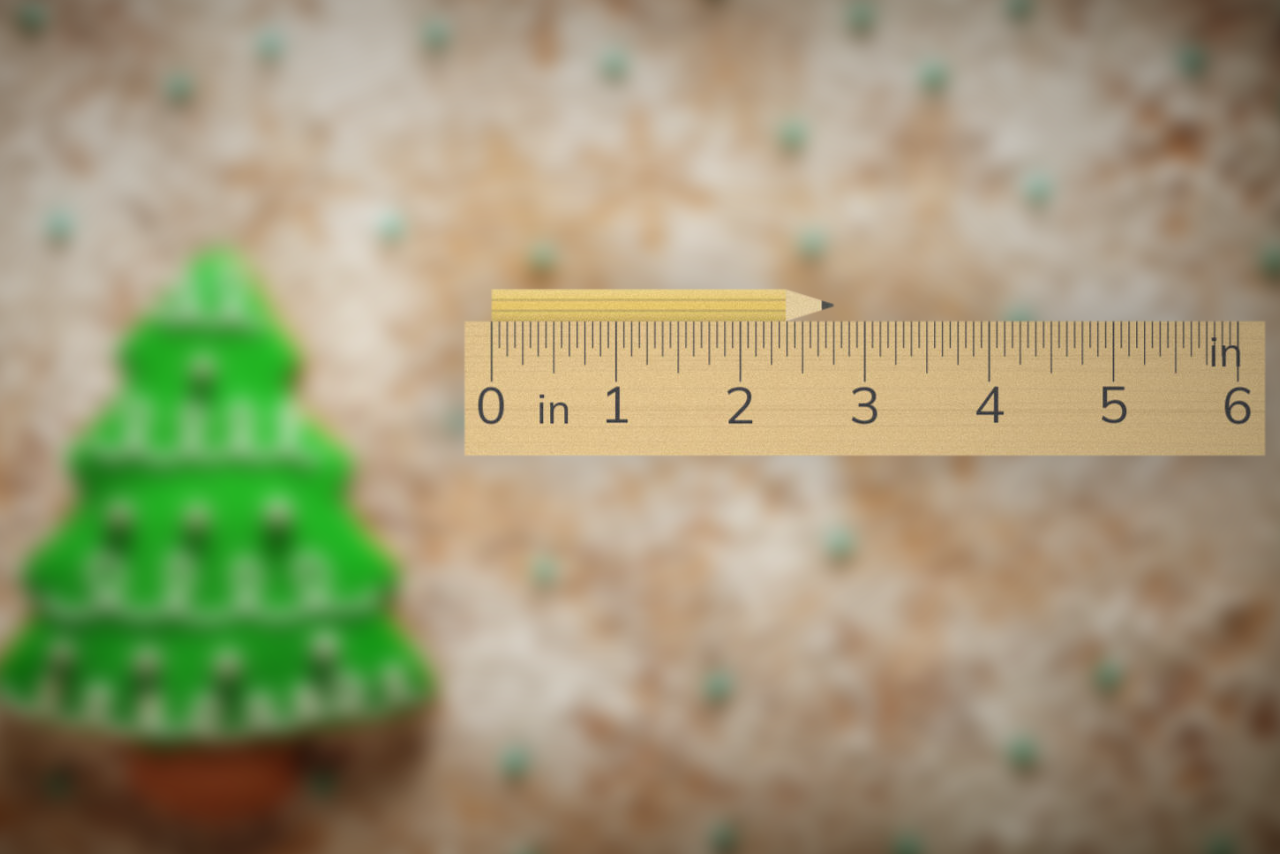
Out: 2.75 in
